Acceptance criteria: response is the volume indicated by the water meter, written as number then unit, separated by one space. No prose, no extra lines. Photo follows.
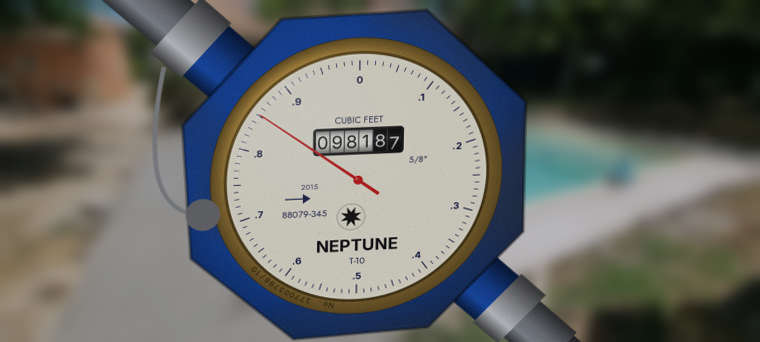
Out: 98186.85 ft³
